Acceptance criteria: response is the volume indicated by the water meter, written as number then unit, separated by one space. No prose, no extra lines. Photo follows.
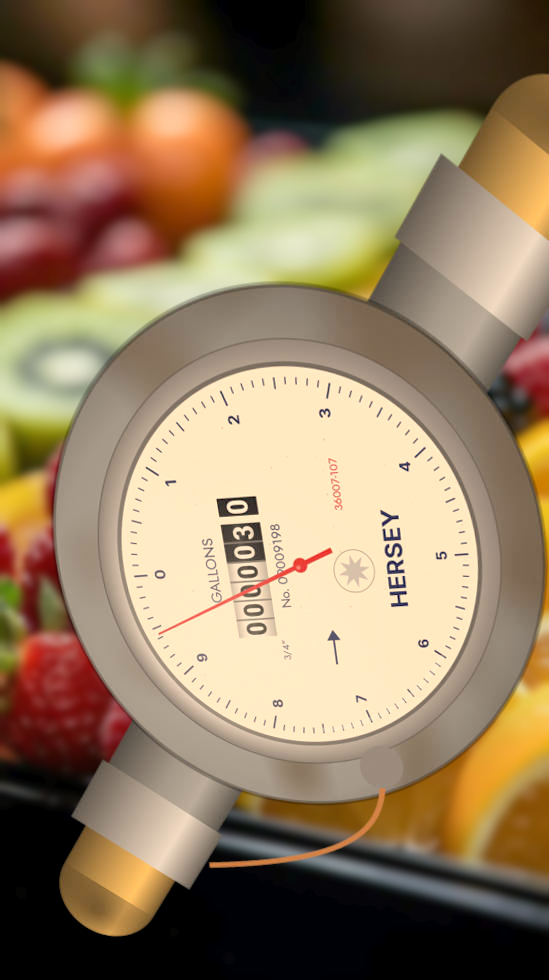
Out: 29.4 gal
